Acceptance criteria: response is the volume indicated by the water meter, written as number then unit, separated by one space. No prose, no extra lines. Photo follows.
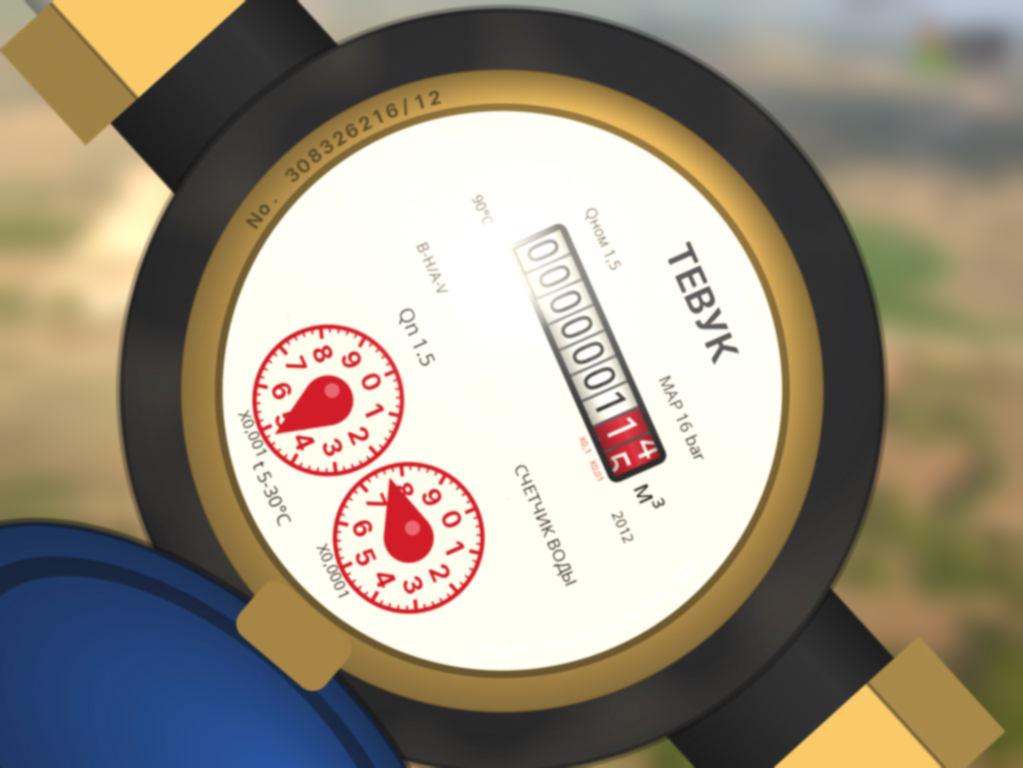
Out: 1.1447 m³
